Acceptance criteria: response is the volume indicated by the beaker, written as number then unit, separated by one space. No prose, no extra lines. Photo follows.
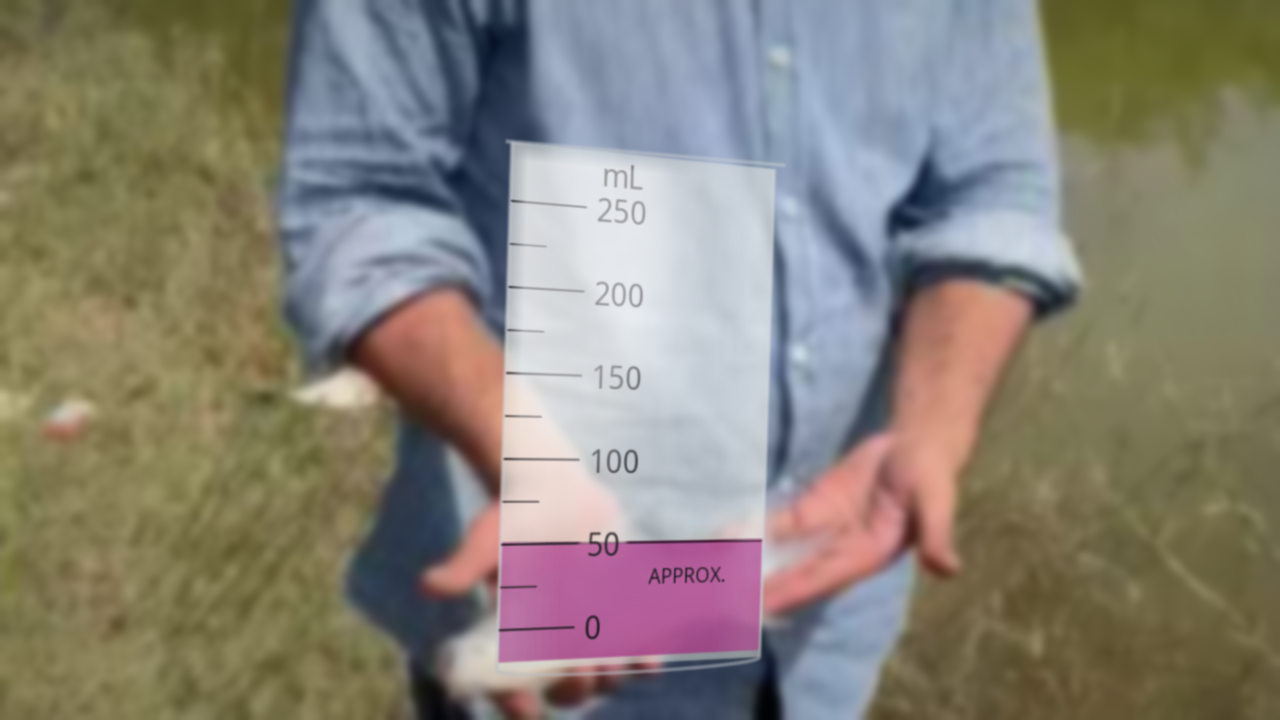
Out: 50 mL
